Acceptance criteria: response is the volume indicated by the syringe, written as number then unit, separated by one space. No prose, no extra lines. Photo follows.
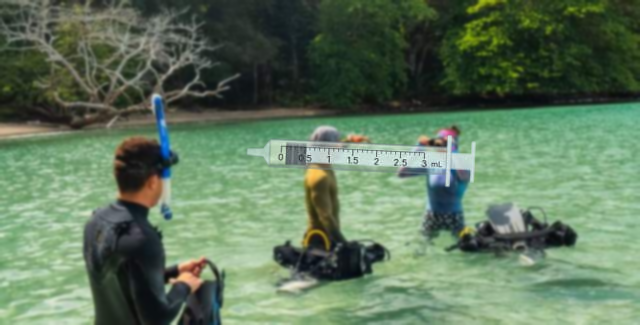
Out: 0.1 mL
